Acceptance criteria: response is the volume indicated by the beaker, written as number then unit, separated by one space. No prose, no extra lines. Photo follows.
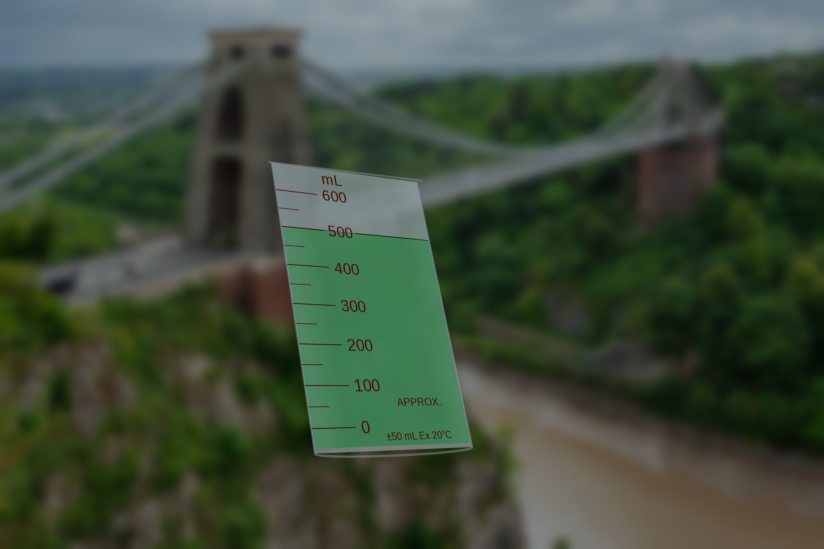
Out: 500 mL
